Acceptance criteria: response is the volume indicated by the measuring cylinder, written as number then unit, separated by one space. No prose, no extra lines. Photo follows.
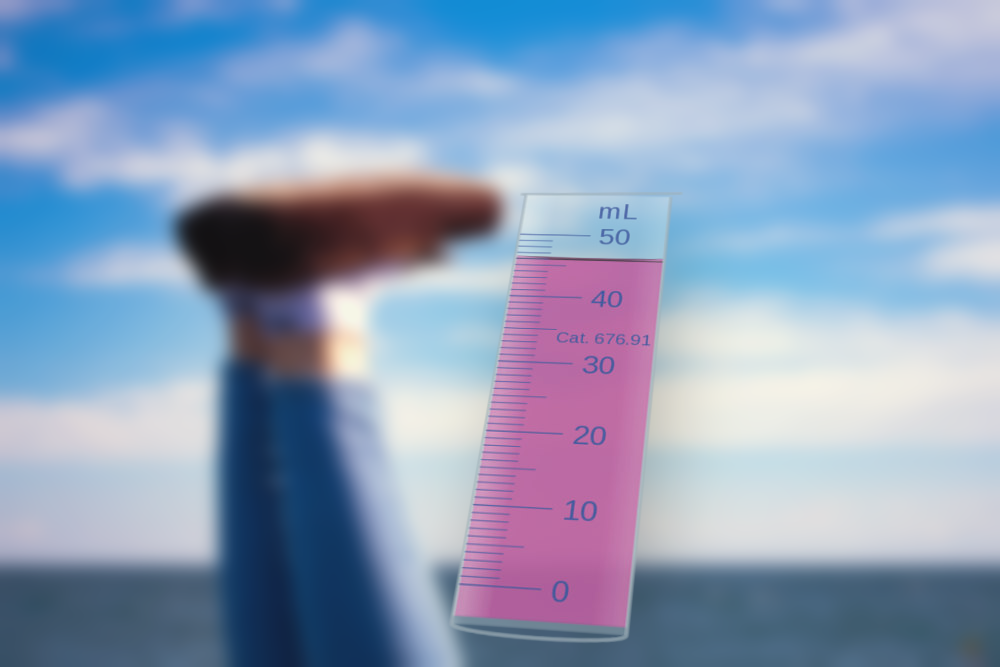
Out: 46 mL
